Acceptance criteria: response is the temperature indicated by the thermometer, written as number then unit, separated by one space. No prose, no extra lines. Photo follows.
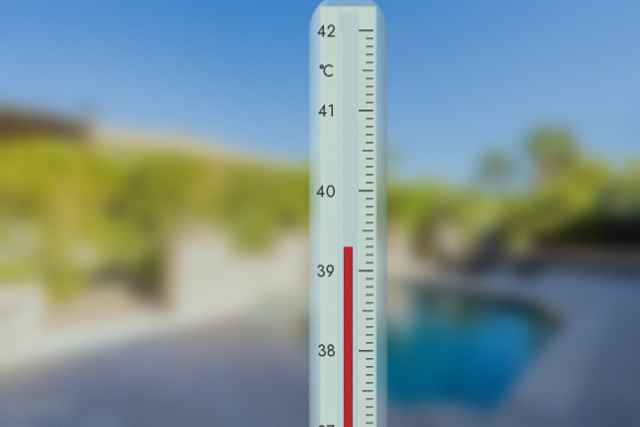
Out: 39.3 °C
